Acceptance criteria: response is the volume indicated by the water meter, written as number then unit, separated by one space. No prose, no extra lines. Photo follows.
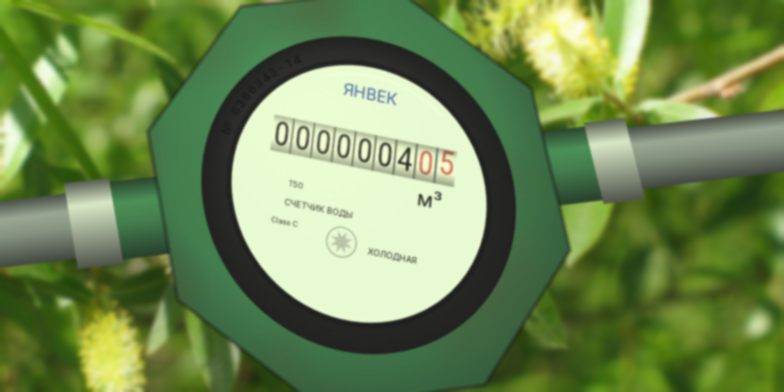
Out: 4.05 m³
